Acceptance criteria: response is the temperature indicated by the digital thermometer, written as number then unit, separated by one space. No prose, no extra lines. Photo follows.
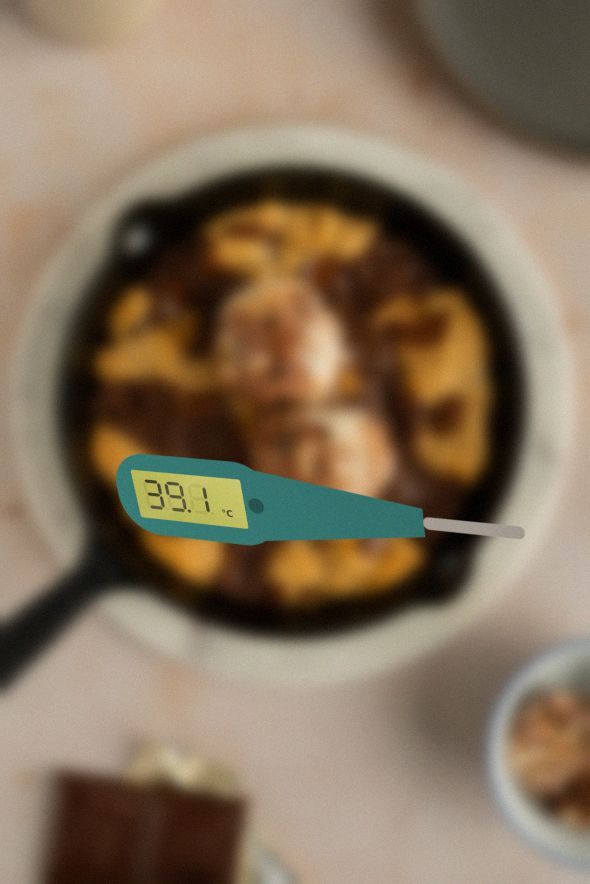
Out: 39.1 °C
